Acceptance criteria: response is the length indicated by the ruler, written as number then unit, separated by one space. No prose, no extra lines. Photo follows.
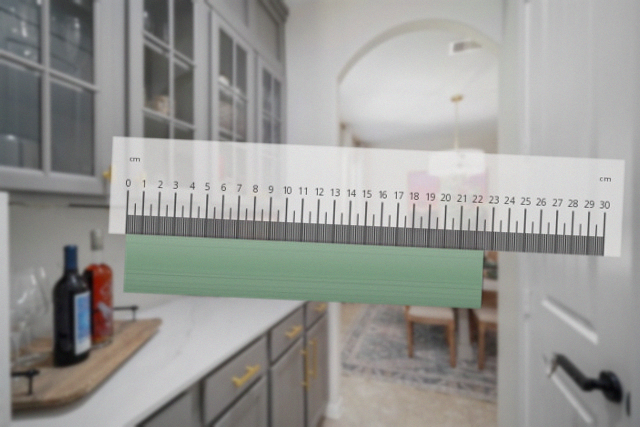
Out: 22.5 cm
